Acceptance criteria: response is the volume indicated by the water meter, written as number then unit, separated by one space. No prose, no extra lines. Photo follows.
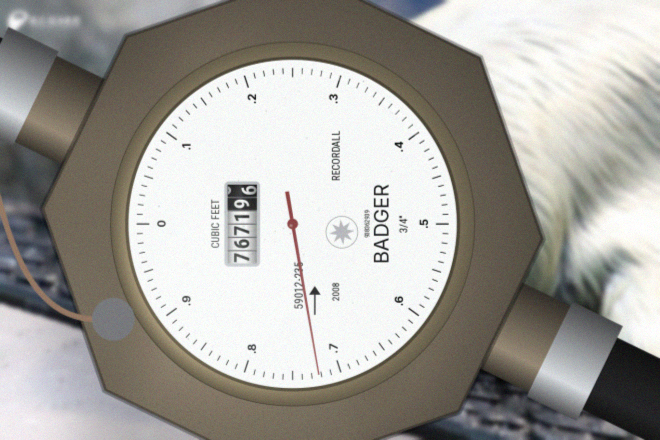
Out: 767195.72 ft³
